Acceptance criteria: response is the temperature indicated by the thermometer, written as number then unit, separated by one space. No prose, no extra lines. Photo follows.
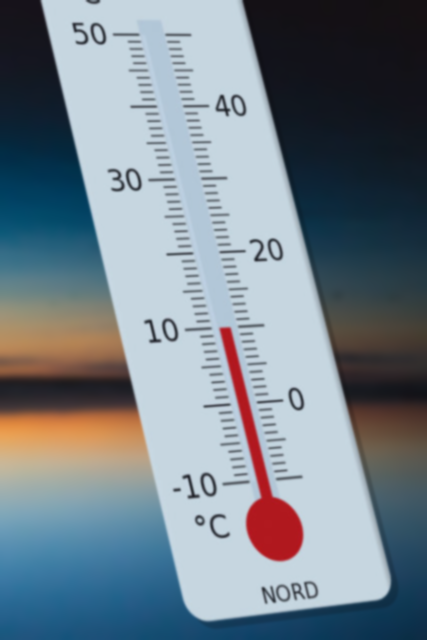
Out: 10 °C
